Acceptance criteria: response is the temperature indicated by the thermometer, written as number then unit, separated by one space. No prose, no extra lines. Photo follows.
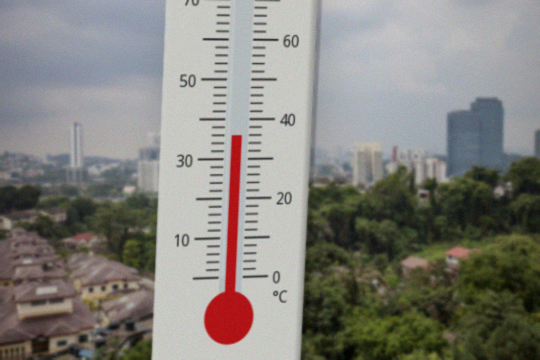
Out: 36 °C
